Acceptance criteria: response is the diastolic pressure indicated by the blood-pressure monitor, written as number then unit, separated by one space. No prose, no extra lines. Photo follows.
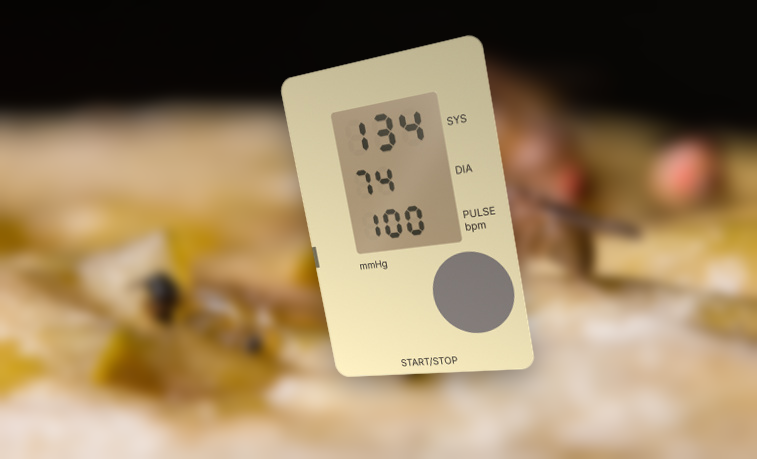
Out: 74 mmHg
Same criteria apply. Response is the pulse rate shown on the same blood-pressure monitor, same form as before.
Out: 100 bpm
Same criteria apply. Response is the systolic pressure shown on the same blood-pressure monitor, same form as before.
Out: 134 mmHg
